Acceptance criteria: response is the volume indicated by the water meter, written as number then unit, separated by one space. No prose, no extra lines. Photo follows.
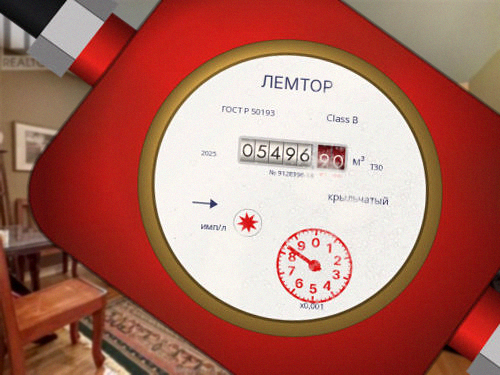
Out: 5496.898 m³
